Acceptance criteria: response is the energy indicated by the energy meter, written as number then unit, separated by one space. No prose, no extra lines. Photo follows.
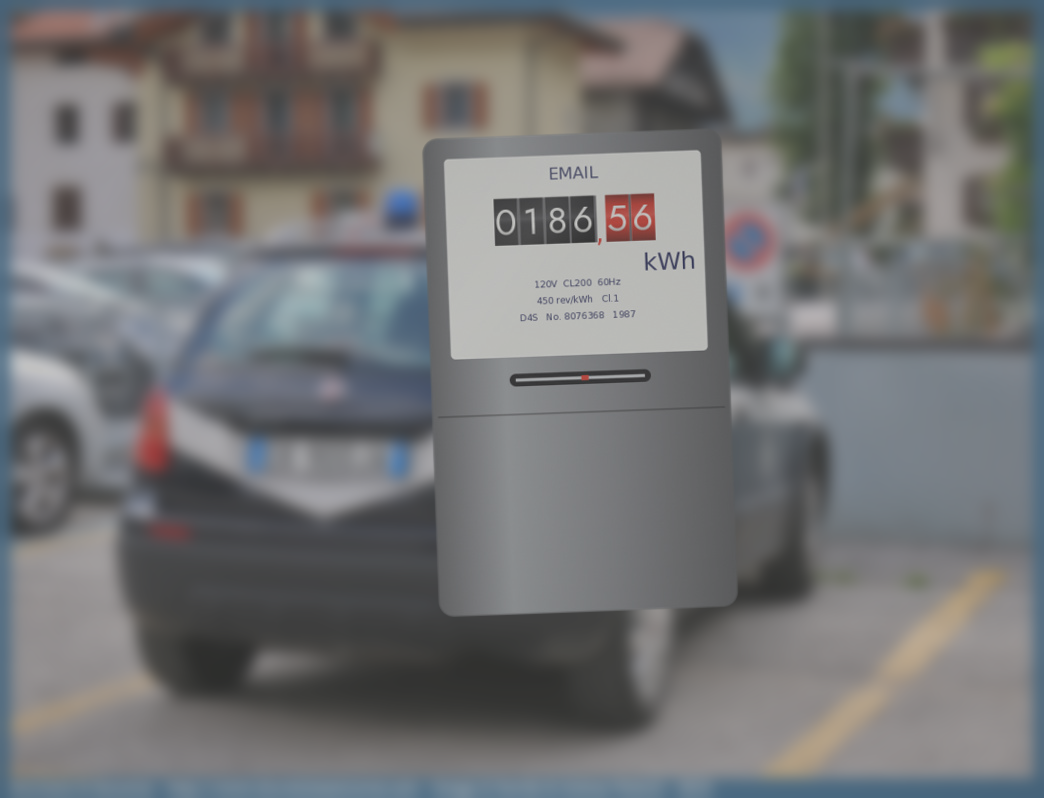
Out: 186.56 kWh
